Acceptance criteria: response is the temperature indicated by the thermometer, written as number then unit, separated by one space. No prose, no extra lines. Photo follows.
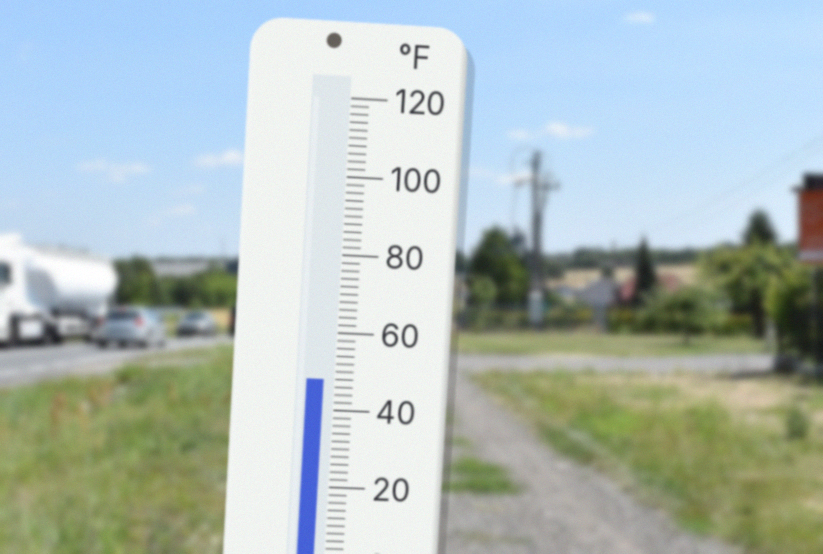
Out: 48 °F
